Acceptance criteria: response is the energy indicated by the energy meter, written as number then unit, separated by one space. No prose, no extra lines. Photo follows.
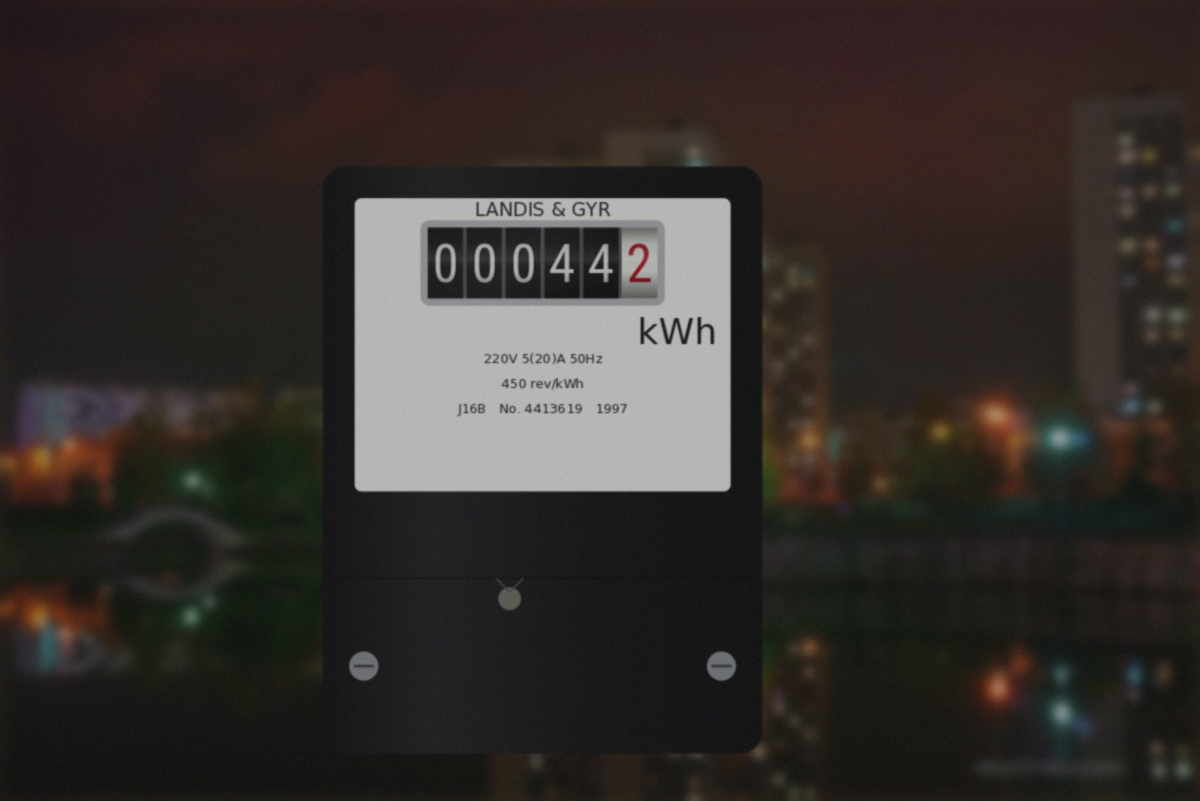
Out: 44.2 kWh
